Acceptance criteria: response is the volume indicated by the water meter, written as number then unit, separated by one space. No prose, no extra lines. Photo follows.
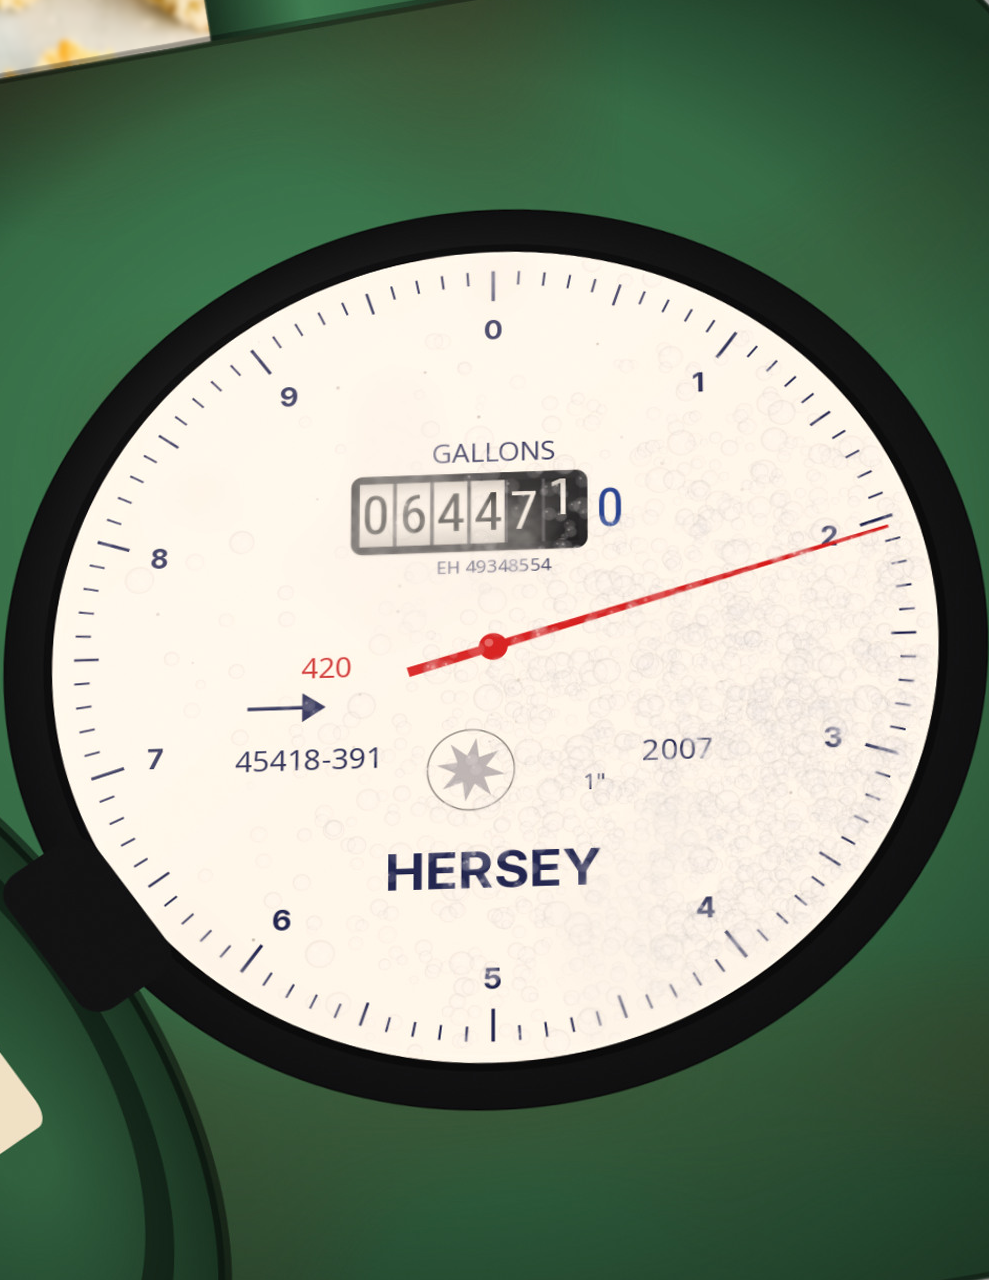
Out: 644712.0 gal
